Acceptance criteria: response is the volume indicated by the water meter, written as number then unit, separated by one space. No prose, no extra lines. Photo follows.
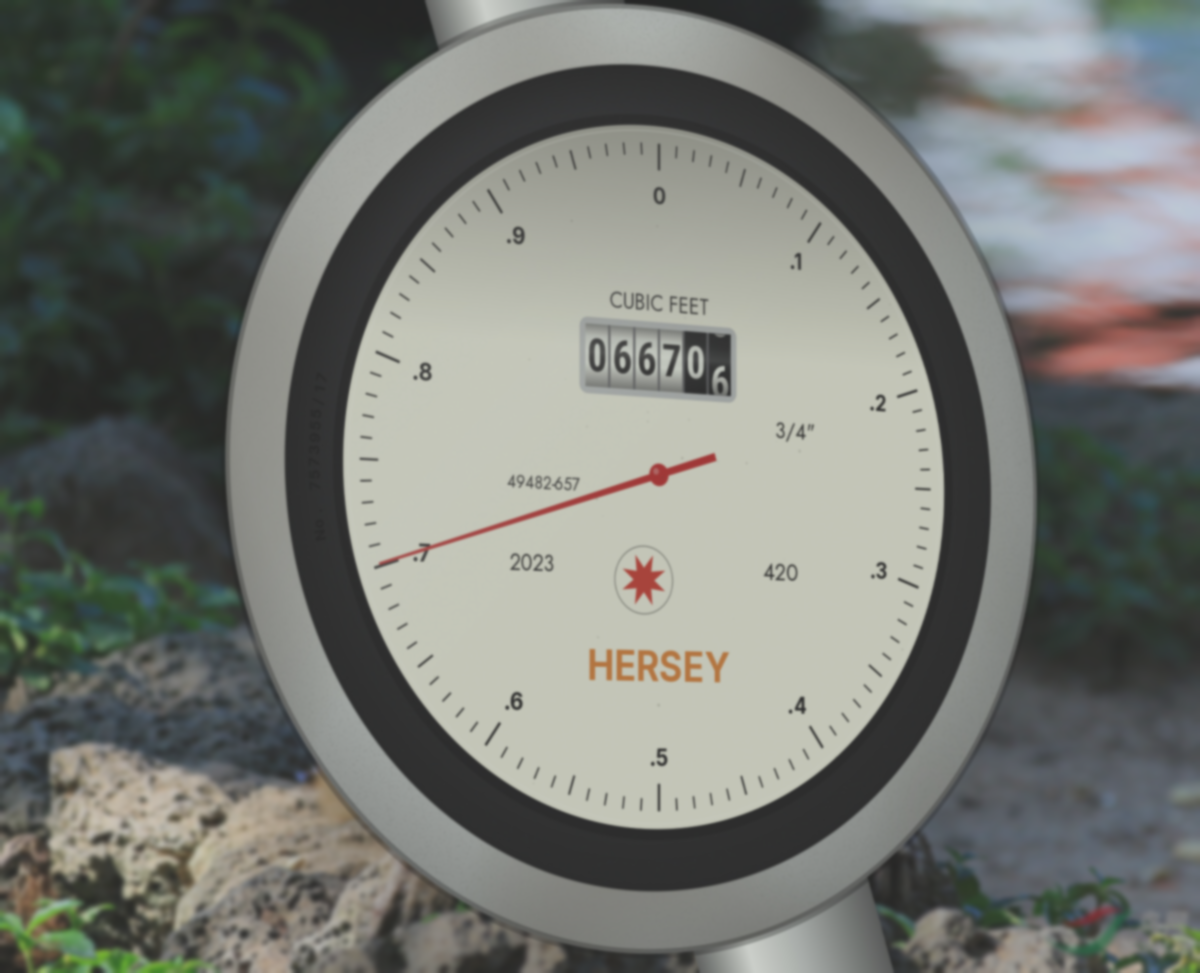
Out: 66705.70 ft³
